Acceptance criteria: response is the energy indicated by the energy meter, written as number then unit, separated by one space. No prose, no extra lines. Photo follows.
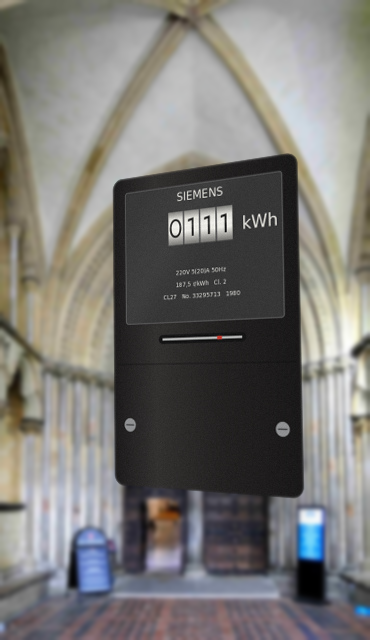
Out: 111 kWh
